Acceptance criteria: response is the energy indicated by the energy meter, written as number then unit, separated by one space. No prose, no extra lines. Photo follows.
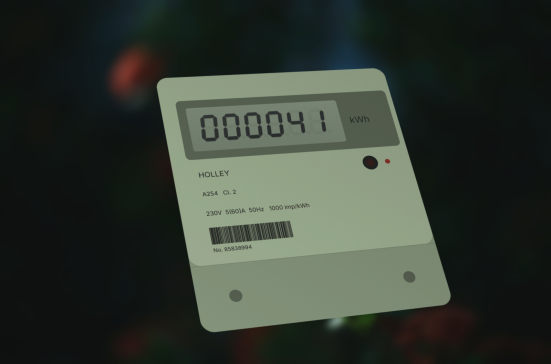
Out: 41 kWh
